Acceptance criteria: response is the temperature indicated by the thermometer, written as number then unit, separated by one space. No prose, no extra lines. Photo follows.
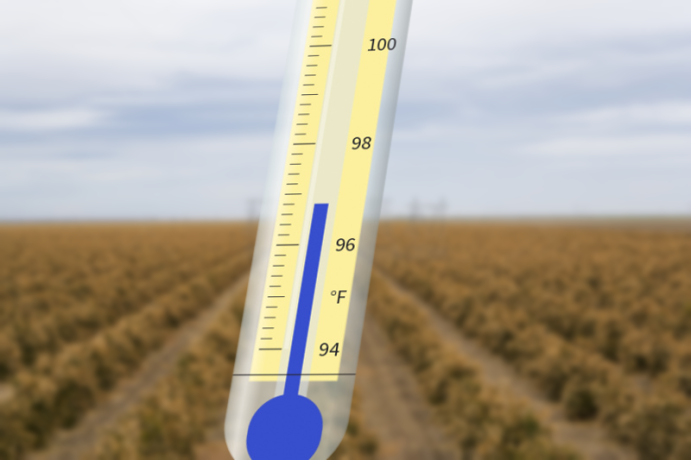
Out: 96.8 °F
